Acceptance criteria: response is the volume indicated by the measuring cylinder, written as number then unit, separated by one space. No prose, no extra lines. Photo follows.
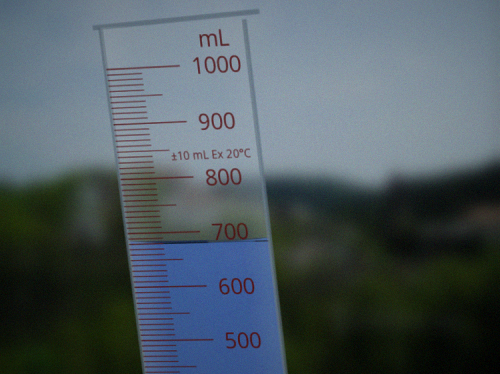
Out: 680 mL
